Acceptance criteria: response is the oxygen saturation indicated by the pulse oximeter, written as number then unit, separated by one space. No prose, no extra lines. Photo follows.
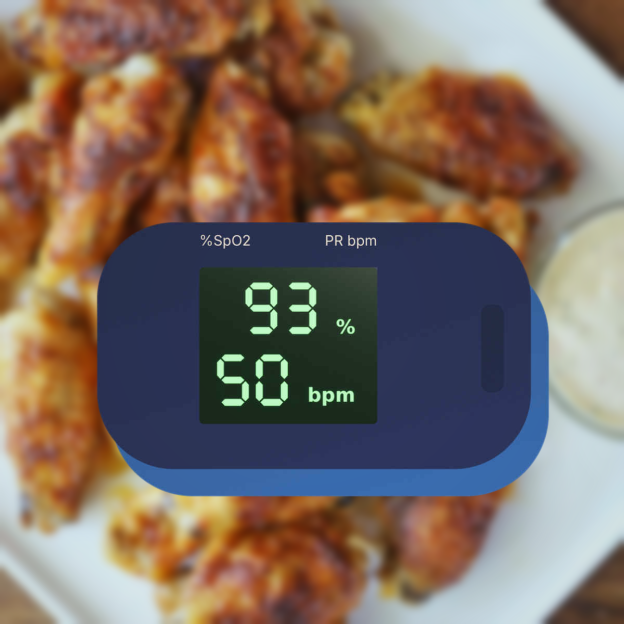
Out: 93 %
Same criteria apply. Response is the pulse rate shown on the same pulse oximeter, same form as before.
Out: 50 bpm
